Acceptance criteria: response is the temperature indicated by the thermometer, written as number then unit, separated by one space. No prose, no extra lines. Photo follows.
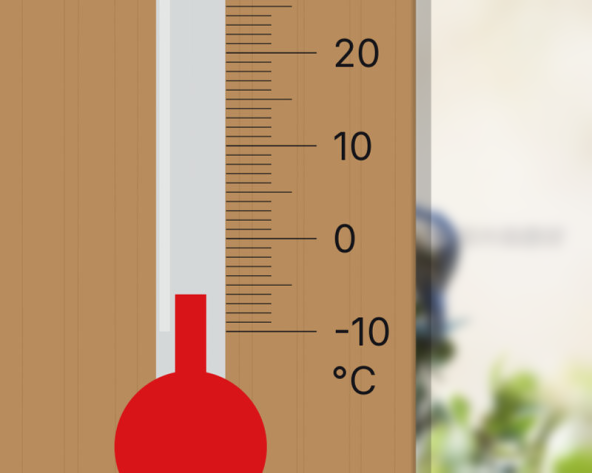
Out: -6 °C
